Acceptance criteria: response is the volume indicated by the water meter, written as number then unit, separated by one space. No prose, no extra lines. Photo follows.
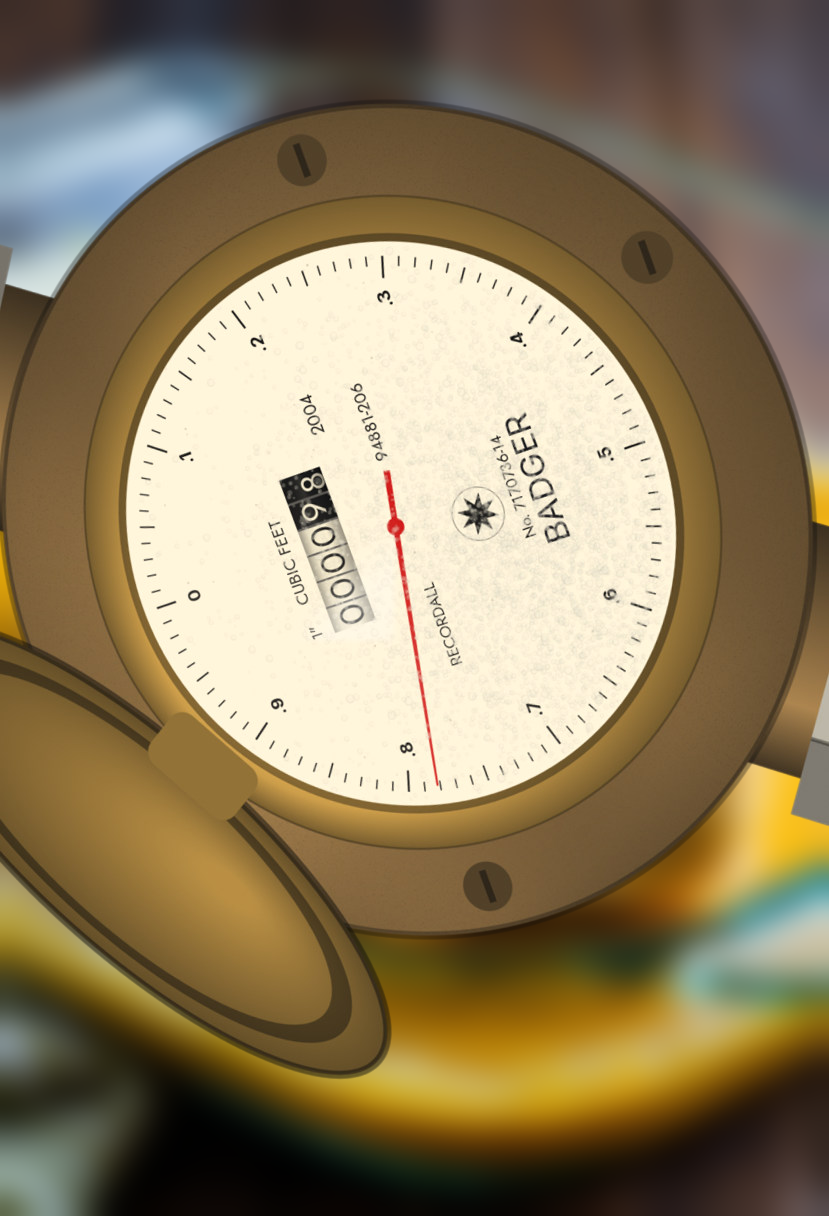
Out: 97.78 ft³
